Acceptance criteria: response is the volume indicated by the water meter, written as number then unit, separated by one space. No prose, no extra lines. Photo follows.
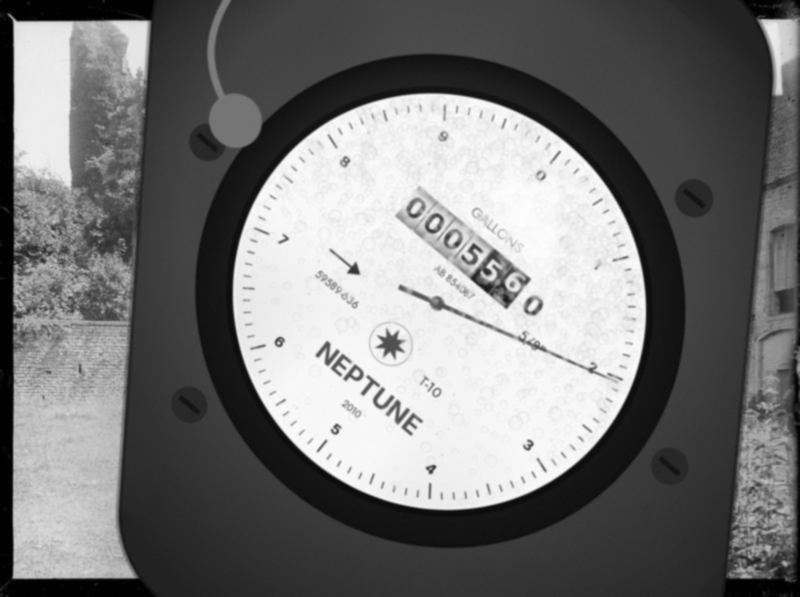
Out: 5562.0 gal
